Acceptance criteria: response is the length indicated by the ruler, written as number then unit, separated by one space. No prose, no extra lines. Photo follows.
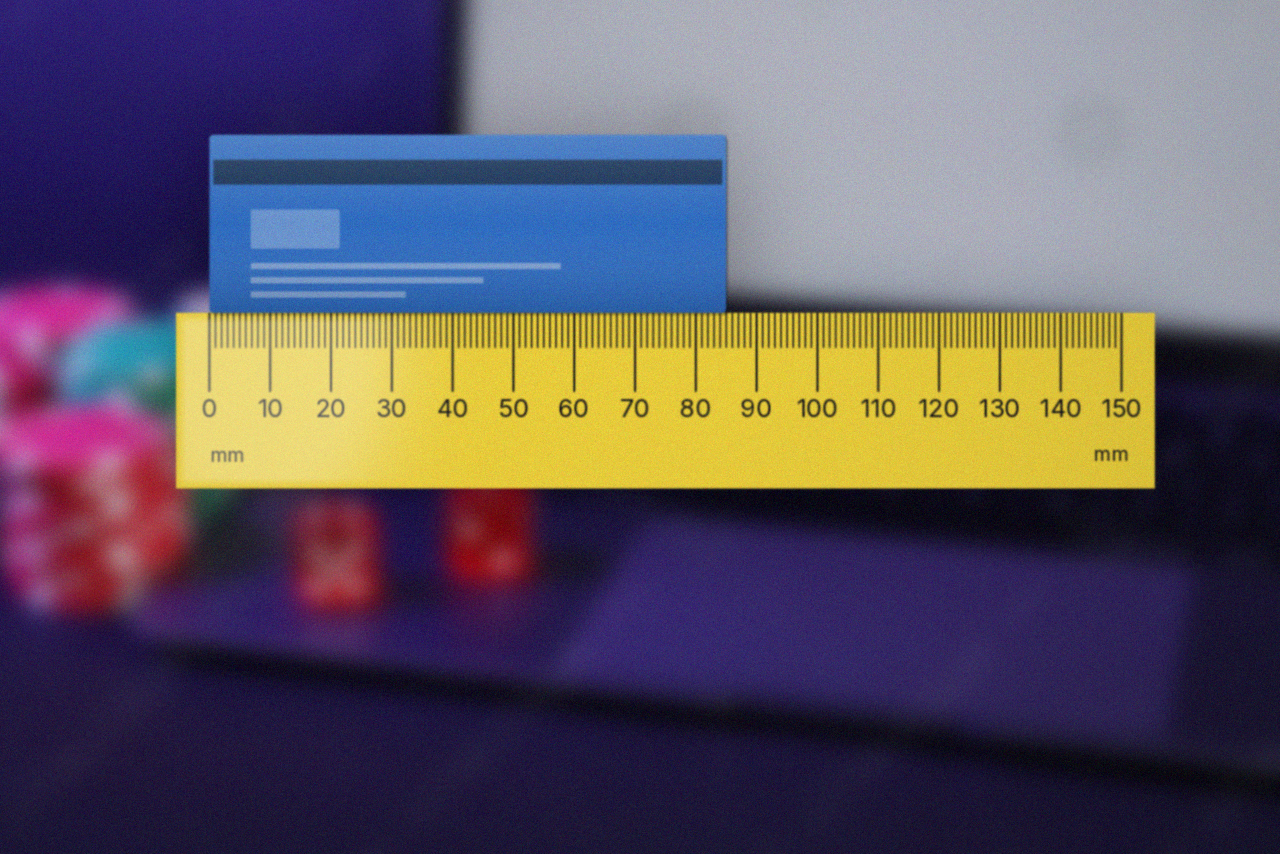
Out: 85 mm
